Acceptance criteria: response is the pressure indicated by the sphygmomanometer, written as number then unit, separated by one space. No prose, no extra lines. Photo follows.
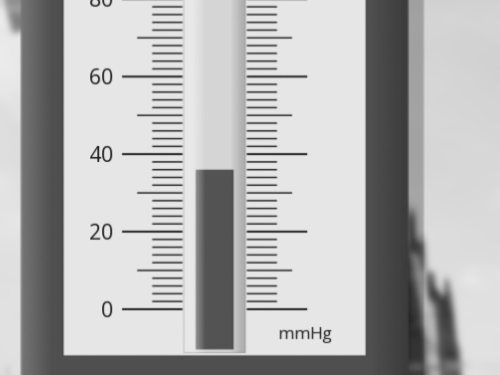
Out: 36 mmHg
